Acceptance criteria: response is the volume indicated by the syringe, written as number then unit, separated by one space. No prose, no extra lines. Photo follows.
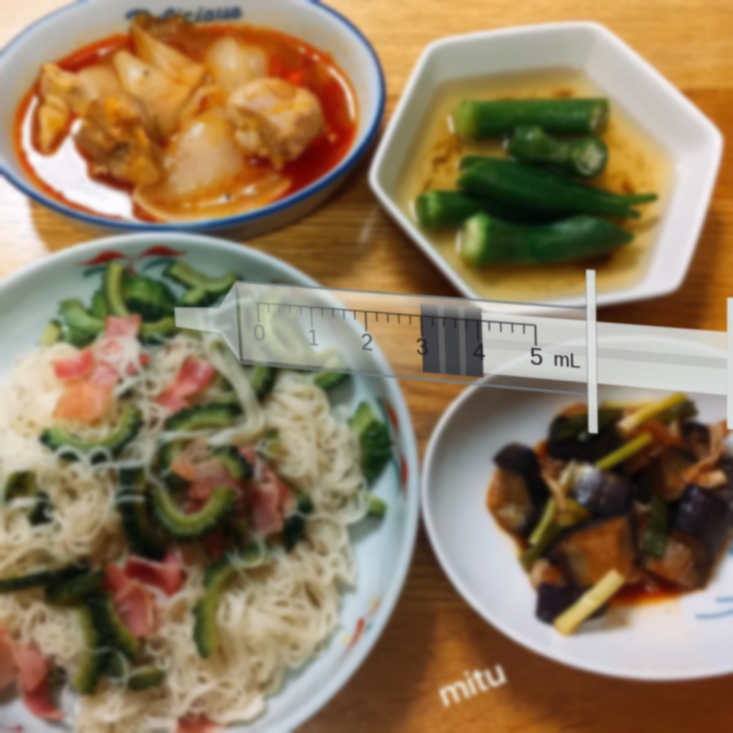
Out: 3 mL
